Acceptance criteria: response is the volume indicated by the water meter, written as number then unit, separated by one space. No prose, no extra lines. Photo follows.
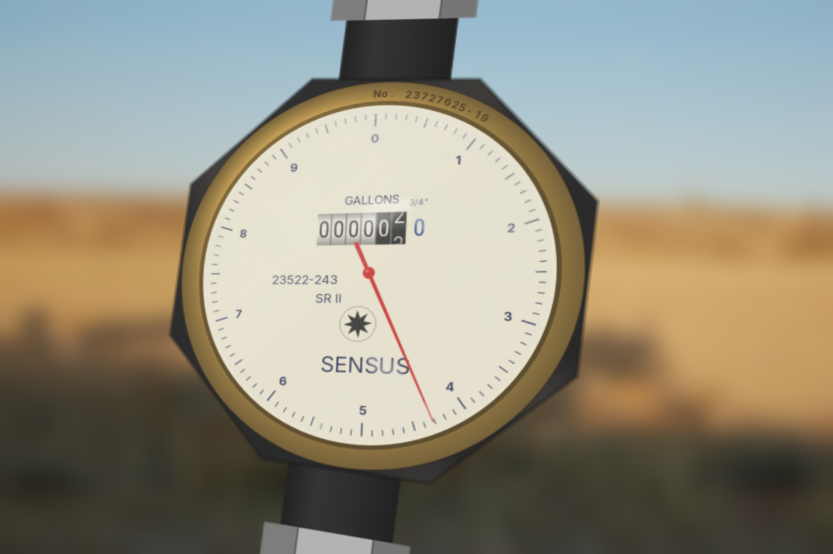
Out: 24.3 gal
